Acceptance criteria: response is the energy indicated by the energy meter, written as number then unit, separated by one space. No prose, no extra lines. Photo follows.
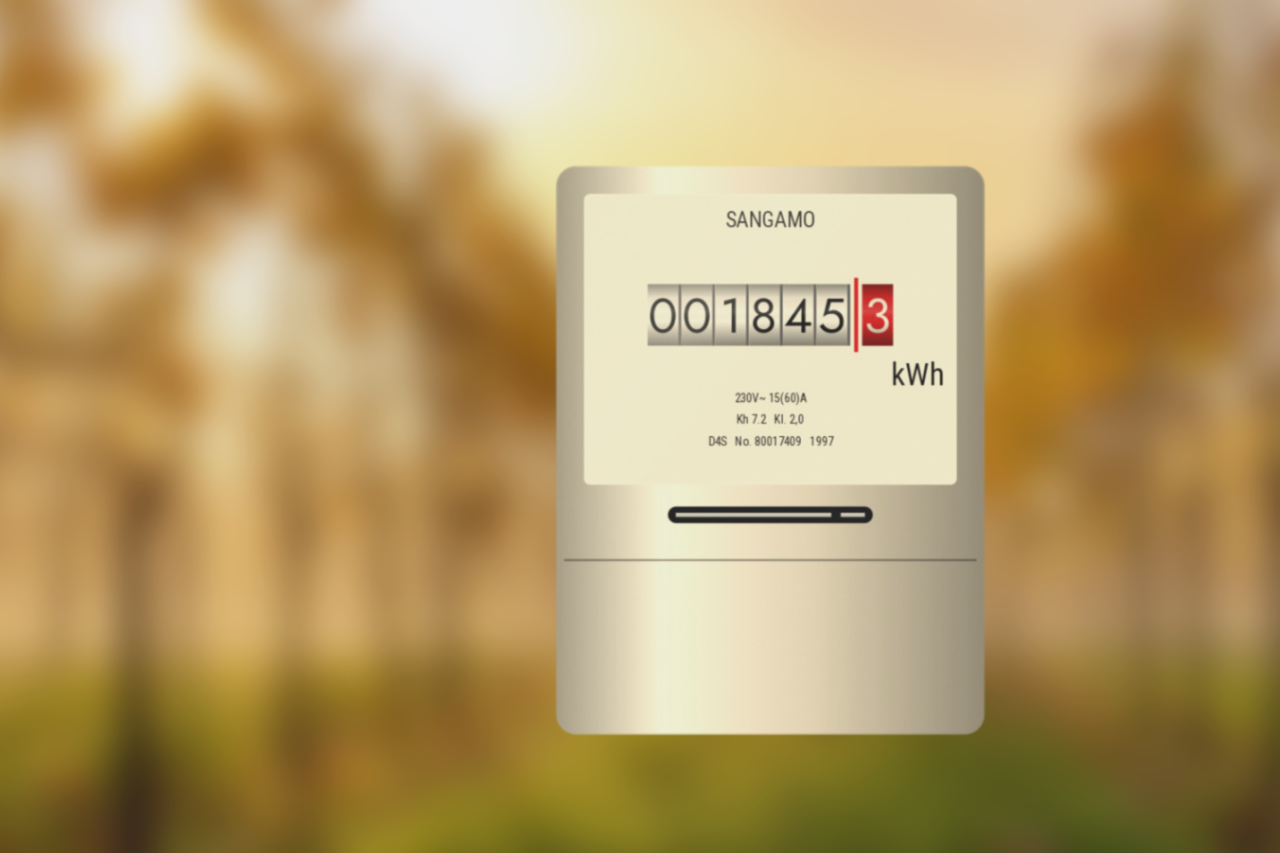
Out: 1845.3 kWh
